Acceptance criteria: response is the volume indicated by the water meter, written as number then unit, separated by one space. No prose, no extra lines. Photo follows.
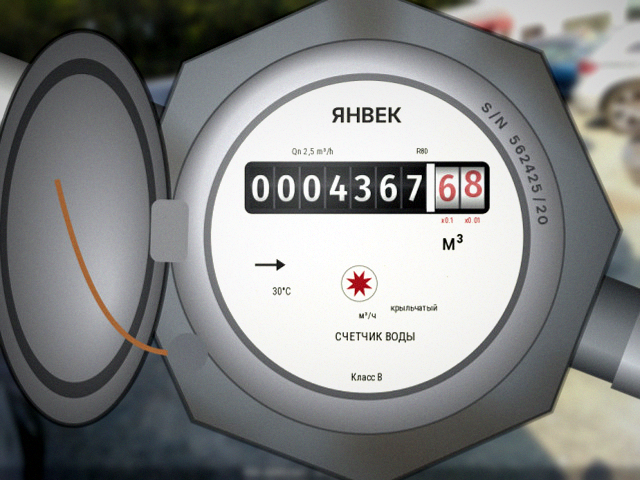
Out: 4367.68 m³
